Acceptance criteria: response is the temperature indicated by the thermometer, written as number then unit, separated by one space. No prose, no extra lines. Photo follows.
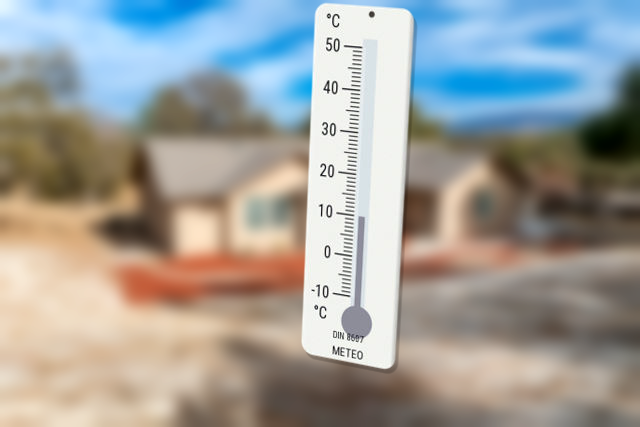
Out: 10 °C
